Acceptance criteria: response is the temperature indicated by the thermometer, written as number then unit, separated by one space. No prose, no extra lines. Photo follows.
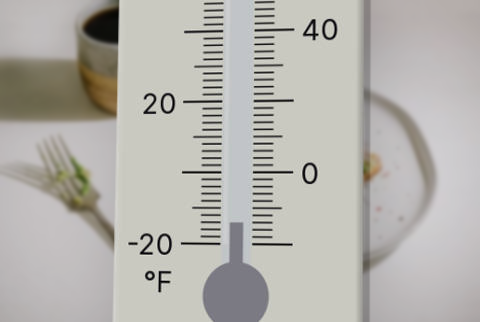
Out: -14 °F
